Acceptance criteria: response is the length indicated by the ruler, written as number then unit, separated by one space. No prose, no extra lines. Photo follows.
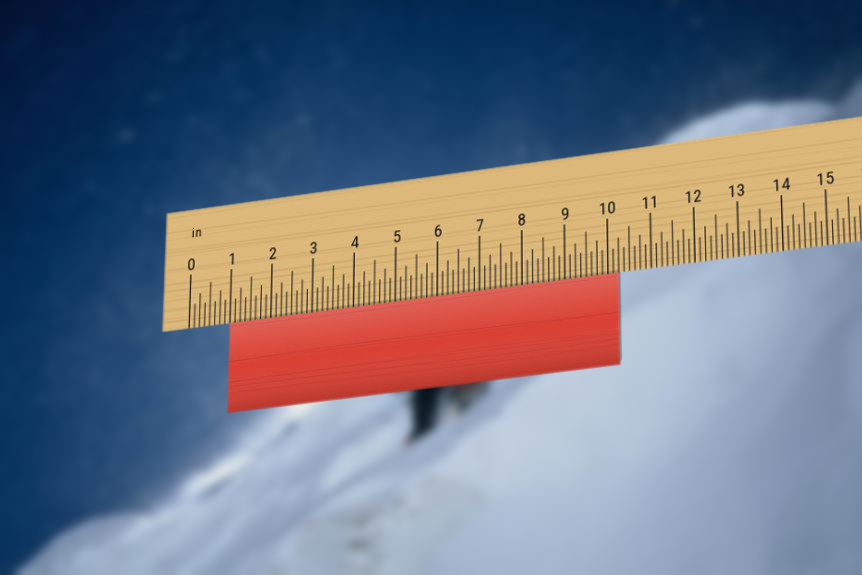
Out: 9.25 in
